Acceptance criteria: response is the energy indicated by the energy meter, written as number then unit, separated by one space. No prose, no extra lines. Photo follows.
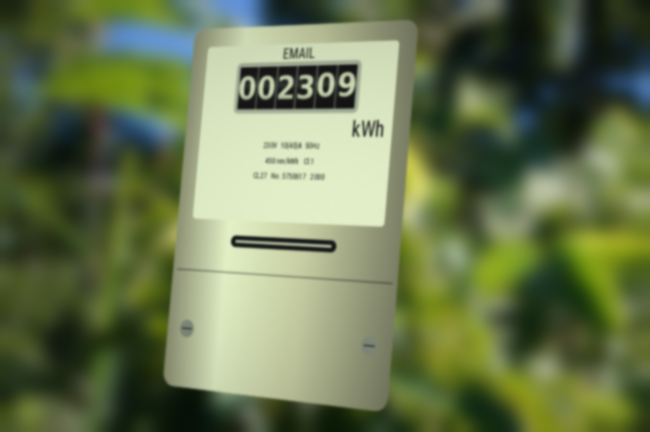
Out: 2309 kWh
